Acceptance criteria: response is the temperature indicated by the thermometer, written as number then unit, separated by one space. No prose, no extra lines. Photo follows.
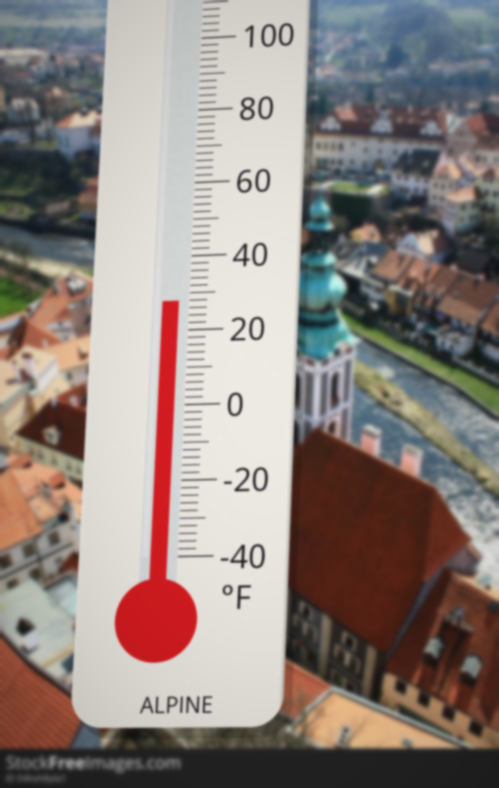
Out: 28 °F
